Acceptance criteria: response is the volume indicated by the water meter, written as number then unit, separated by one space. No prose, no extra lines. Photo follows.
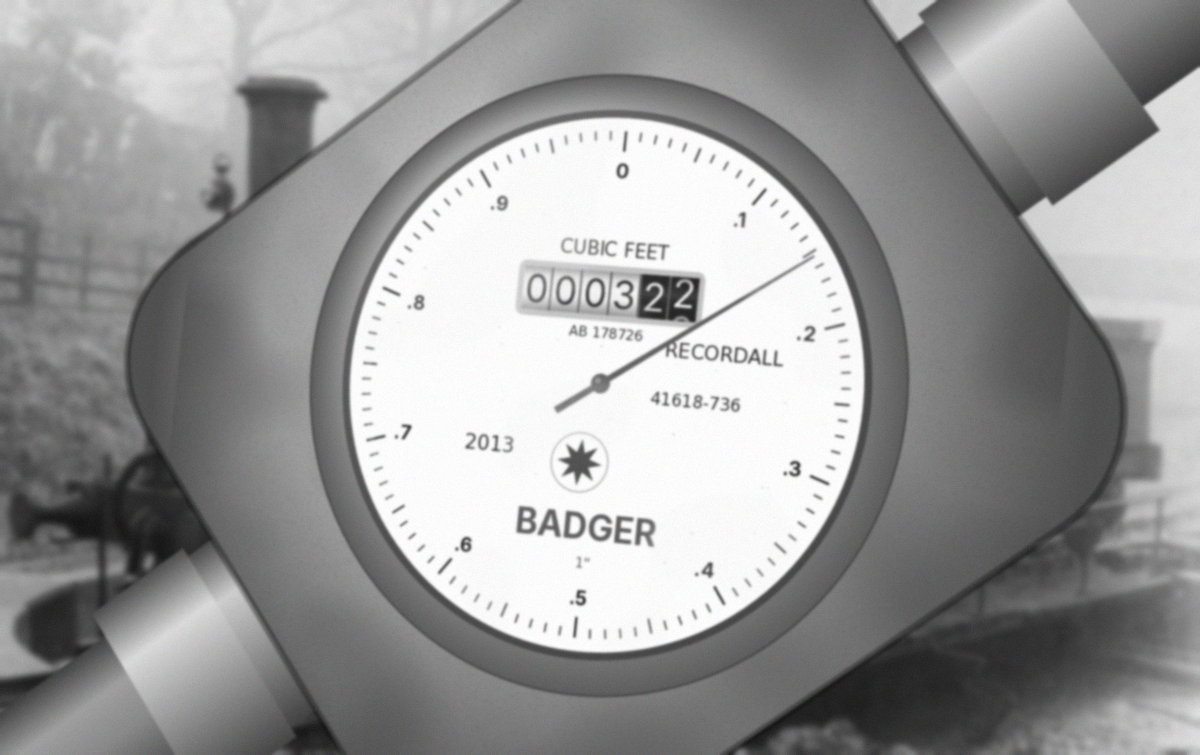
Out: 322.15 ft³
